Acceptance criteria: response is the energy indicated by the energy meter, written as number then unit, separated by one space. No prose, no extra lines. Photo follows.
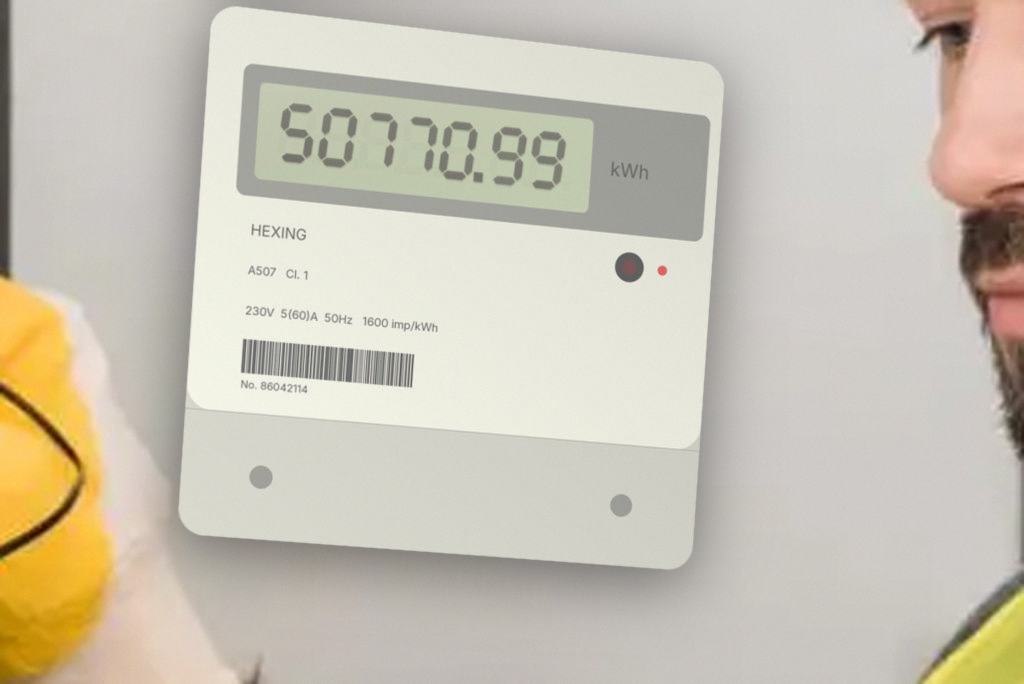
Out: 50770.99 kWh
